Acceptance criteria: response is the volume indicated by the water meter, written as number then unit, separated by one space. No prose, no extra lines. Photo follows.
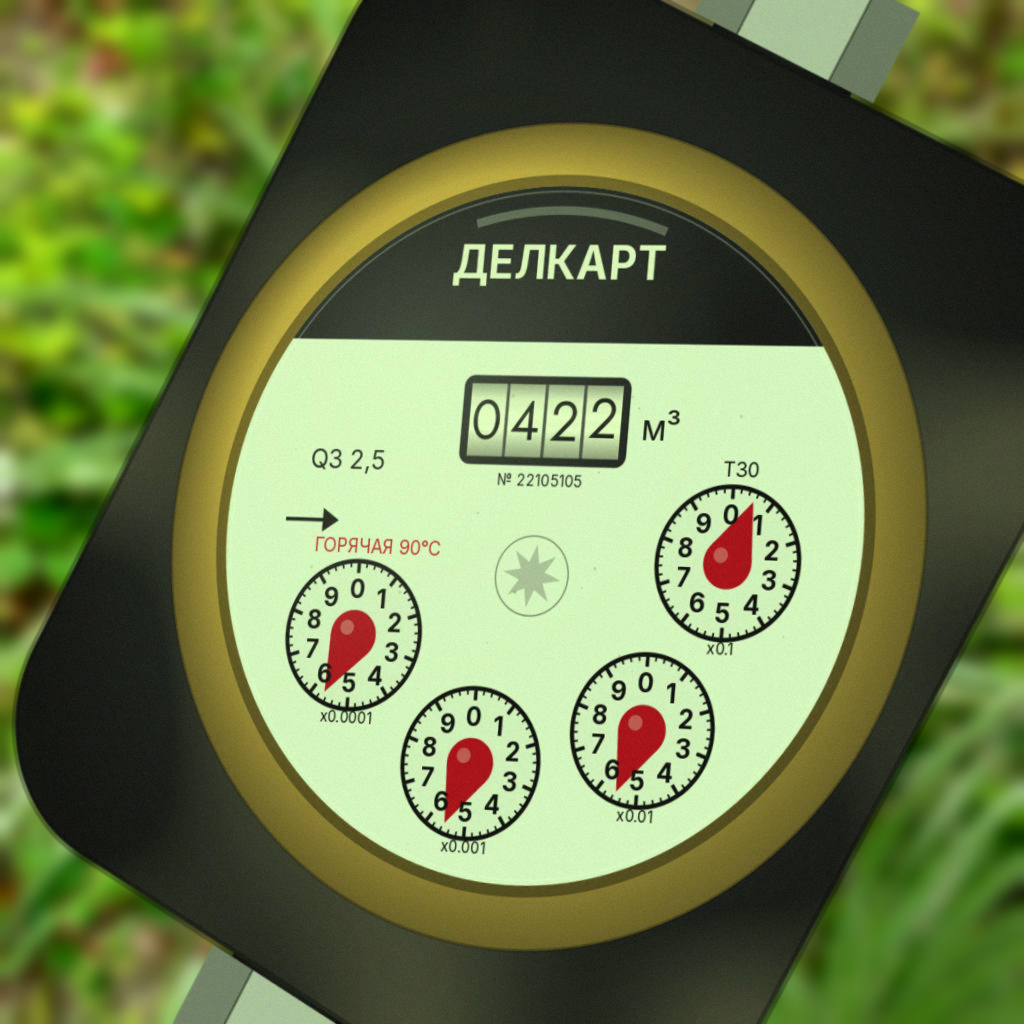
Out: 422.0555 m³
